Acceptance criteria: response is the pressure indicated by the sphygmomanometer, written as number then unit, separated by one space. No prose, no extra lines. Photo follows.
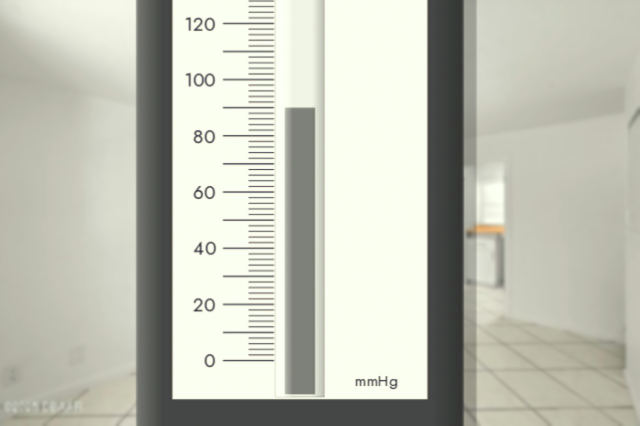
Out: 90 mmHg
